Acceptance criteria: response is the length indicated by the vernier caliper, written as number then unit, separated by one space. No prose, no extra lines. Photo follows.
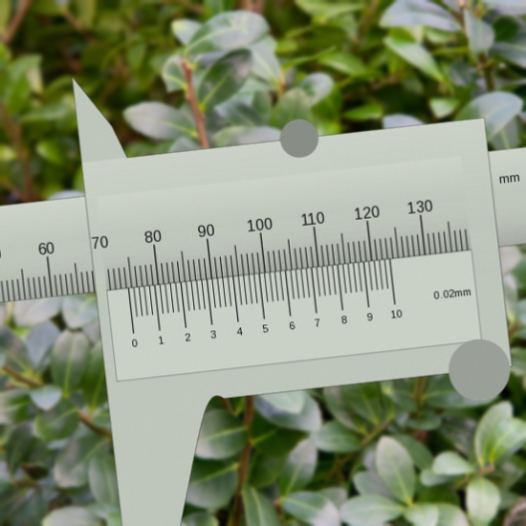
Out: 74.4 mm
